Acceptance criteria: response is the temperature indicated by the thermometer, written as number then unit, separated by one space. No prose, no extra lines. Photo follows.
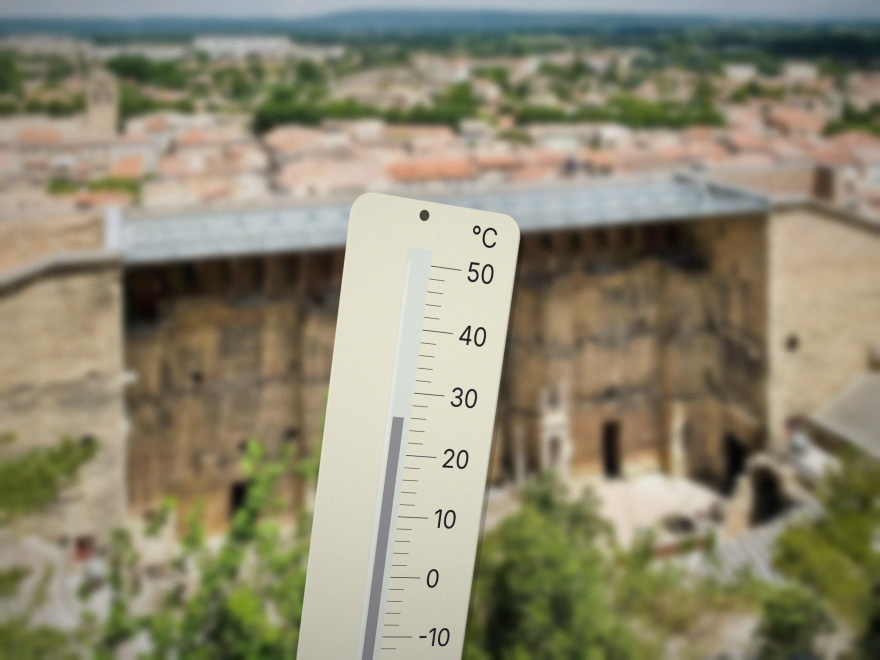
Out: 26 °C
